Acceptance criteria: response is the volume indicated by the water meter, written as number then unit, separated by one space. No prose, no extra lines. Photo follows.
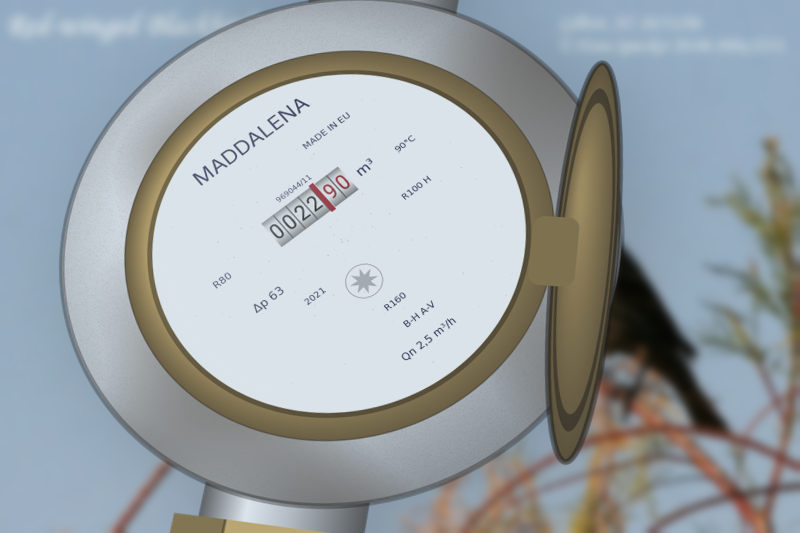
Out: 22.90 m³
